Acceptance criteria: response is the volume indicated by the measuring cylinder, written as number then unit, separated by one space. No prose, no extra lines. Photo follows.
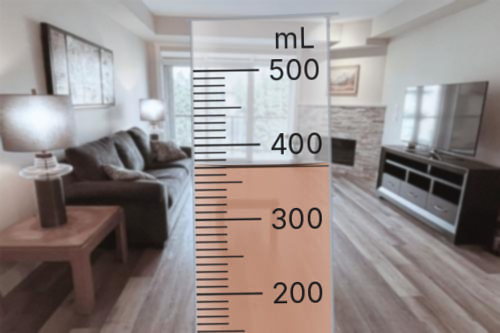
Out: 370 mL
